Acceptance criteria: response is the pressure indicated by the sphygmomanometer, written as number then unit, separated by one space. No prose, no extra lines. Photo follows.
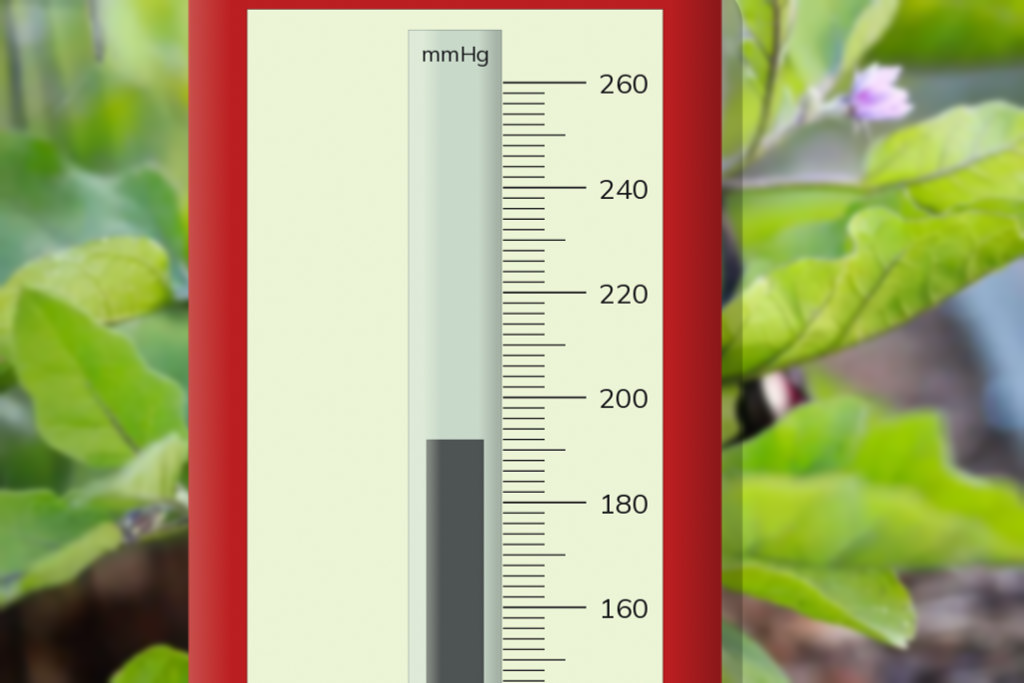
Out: 192 mmHg
